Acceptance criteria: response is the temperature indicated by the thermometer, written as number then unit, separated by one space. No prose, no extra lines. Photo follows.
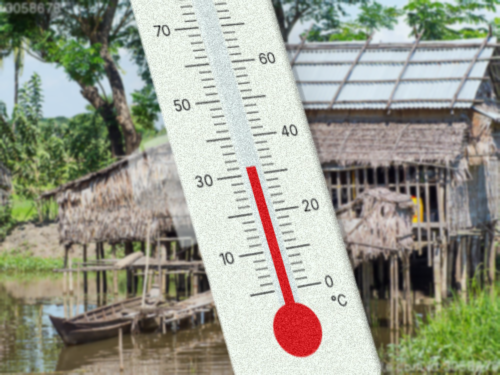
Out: 32 °C
